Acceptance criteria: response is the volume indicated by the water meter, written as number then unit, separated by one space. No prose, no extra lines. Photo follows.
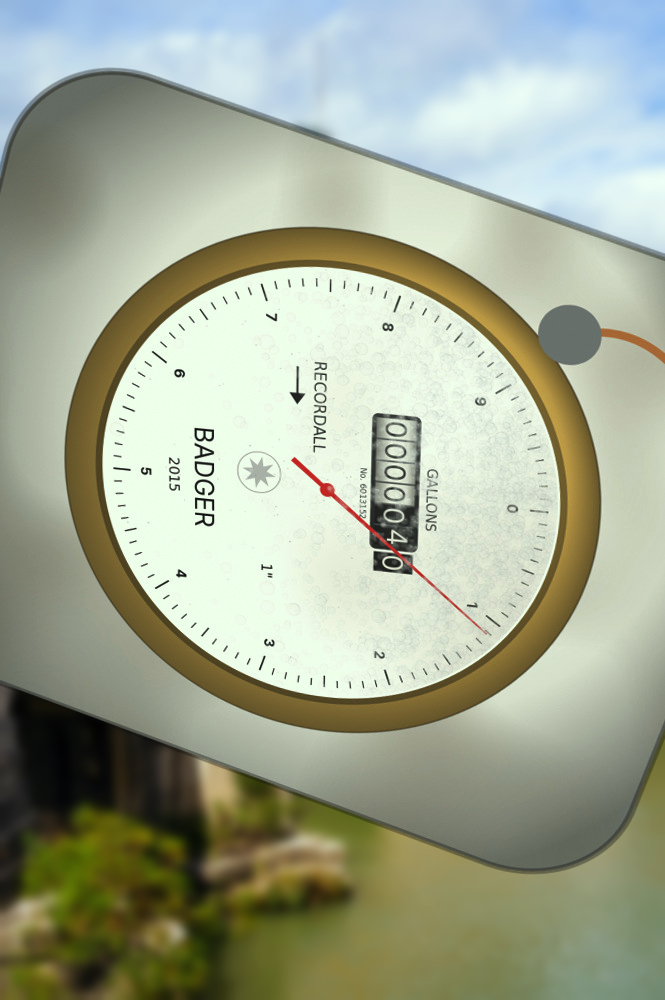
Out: 41.1 gal
